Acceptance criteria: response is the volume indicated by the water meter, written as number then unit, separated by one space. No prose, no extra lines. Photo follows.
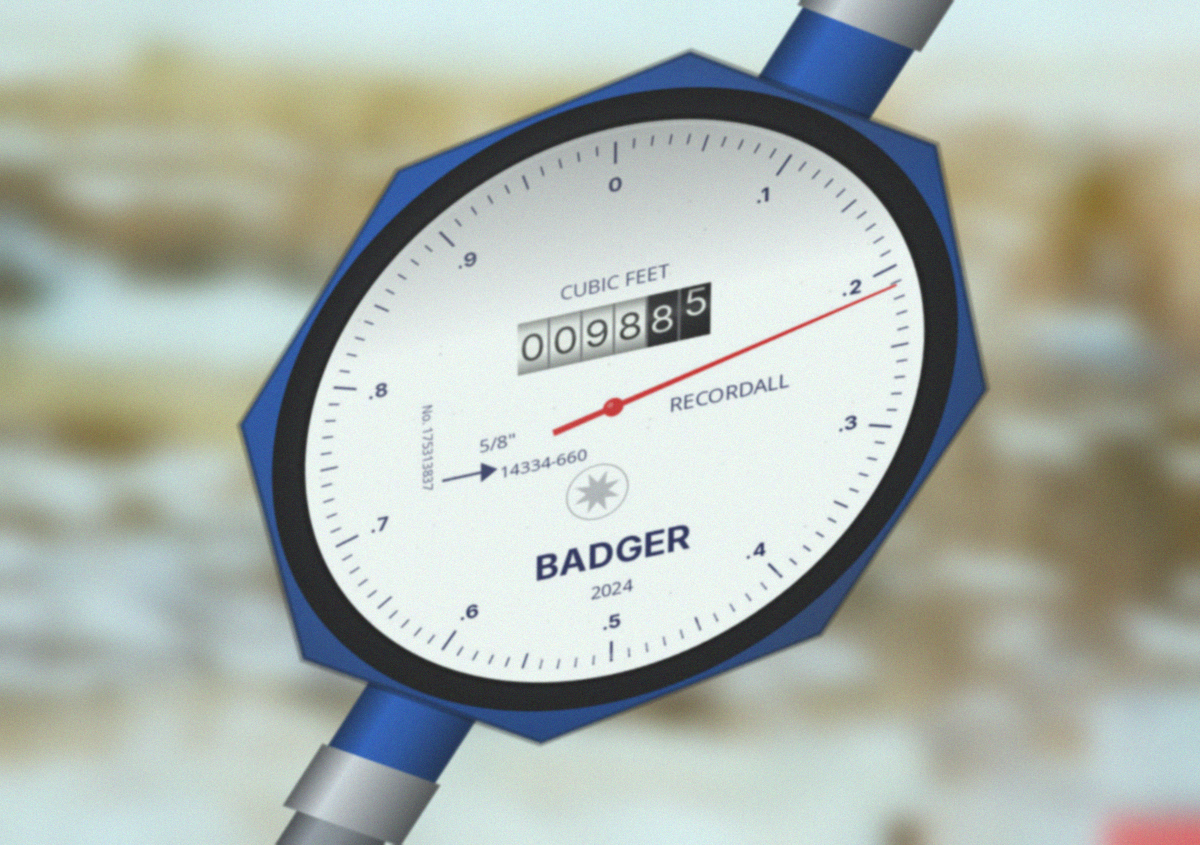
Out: 9885.21 ft³
